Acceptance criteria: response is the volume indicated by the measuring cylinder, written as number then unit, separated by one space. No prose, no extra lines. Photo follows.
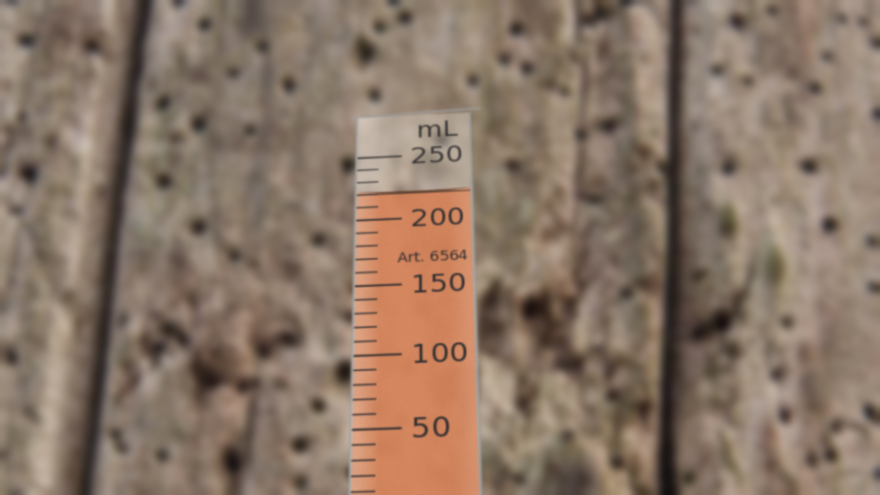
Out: 220 mL
